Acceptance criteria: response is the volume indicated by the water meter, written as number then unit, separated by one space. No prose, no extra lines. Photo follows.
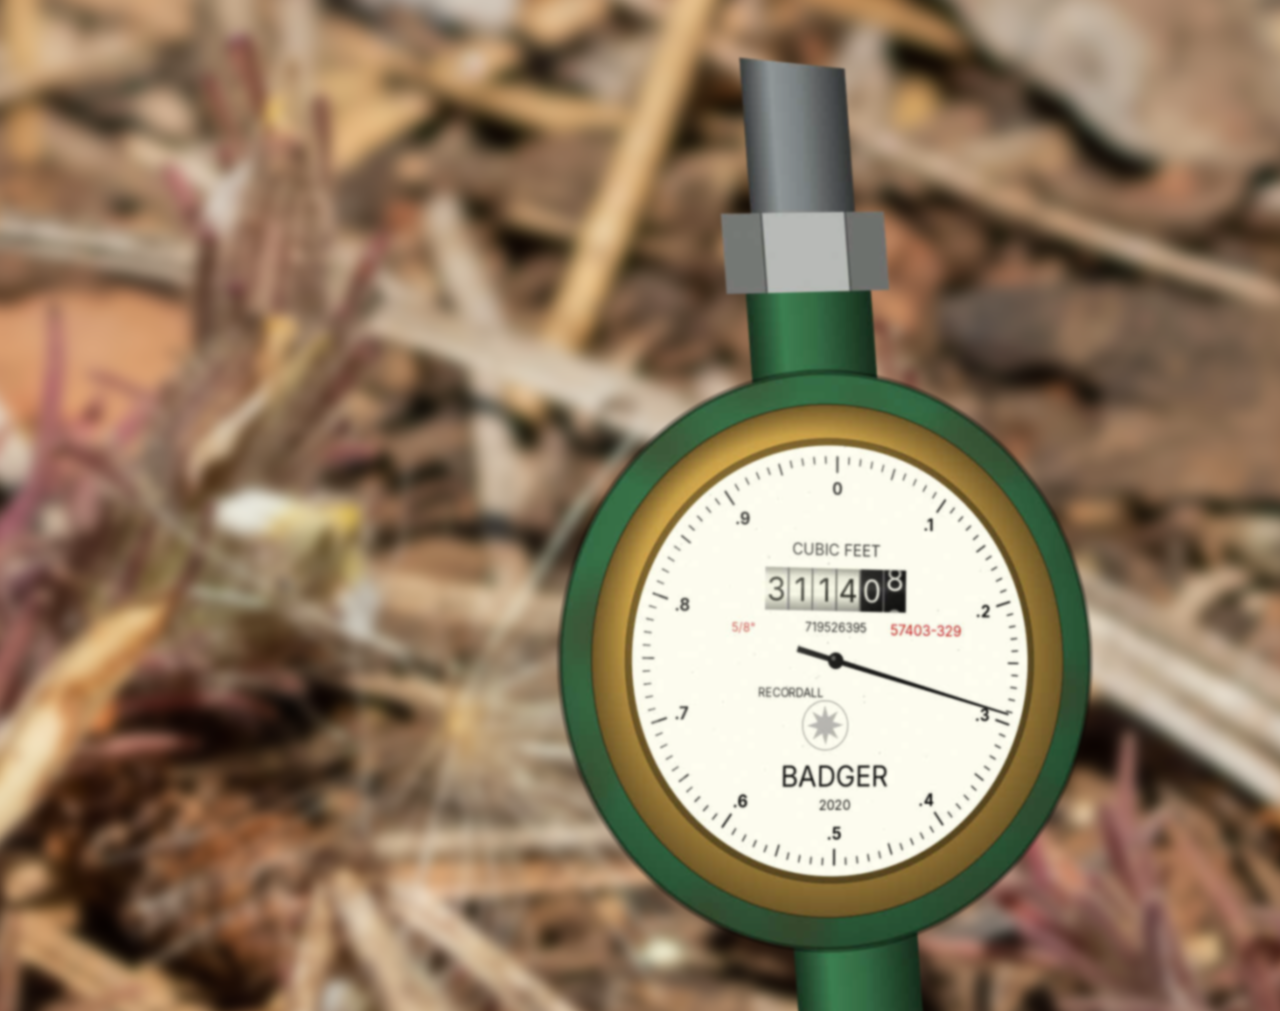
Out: 311408.29 ft³
